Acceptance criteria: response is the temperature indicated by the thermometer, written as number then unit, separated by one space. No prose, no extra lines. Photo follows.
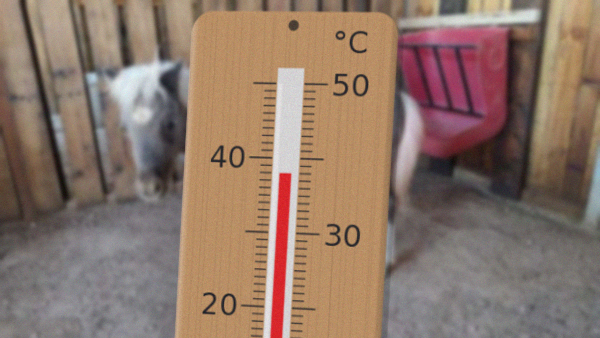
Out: 38 °C
